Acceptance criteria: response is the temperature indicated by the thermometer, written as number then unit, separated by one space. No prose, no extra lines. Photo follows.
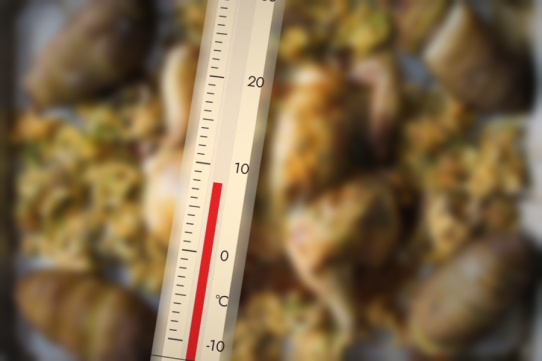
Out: 8 °C
